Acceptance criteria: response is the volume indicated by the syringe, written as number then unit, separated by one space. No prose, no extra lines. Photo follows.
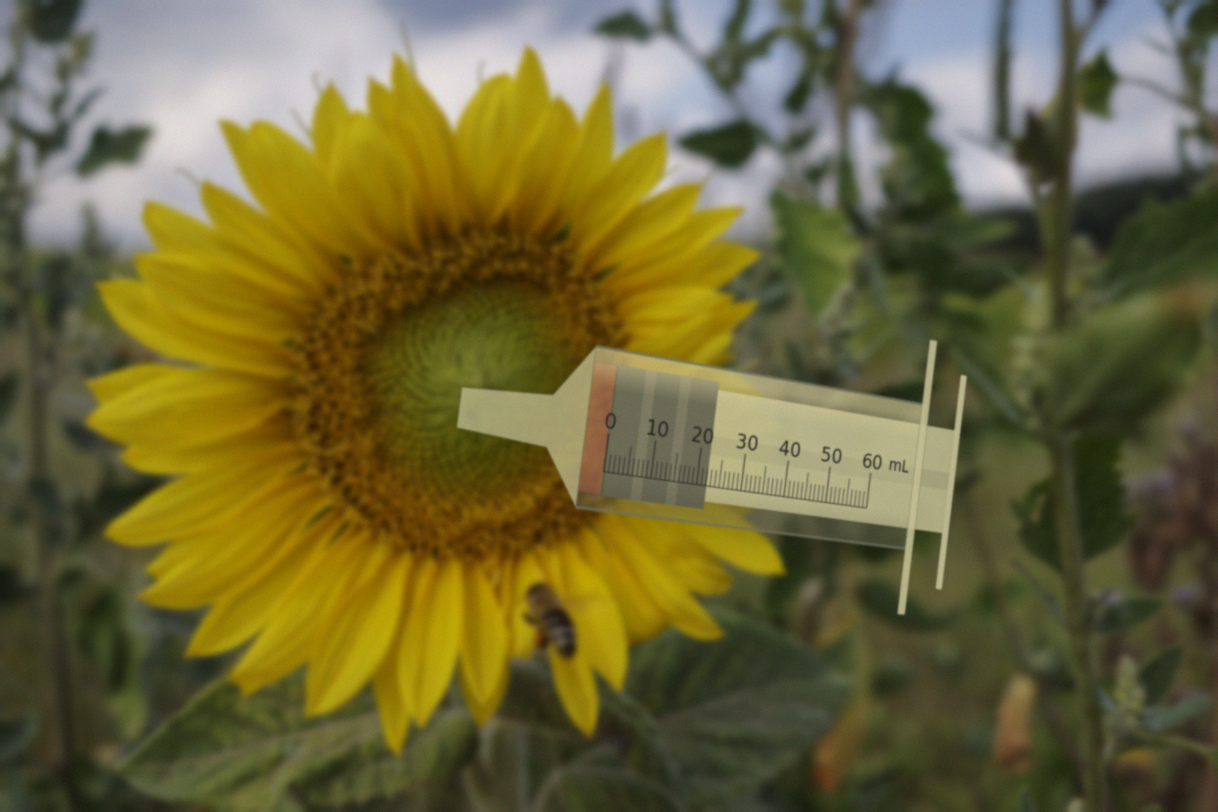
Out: 0 mL
